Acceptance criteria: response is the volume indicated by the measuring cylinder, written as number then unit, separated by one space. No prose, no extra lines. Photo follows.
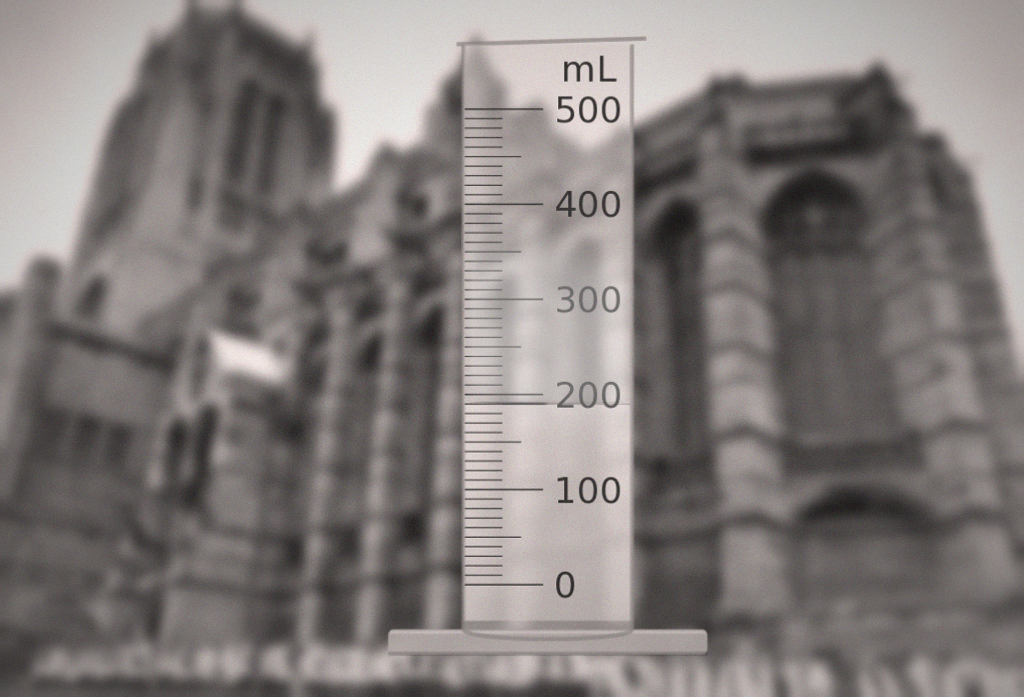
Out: 190 mL
